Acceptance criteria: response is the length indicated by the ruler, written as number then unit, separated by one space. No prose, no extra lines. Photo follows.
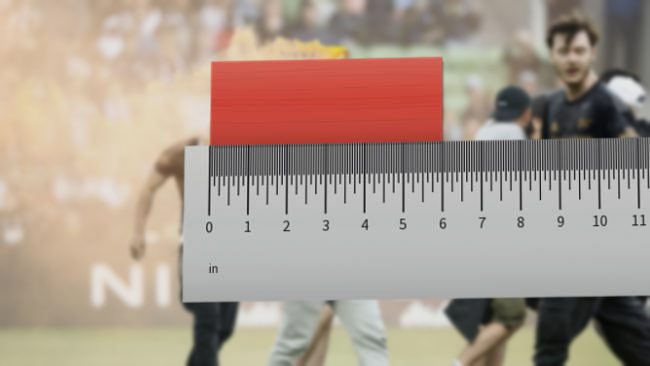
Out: 6 in
